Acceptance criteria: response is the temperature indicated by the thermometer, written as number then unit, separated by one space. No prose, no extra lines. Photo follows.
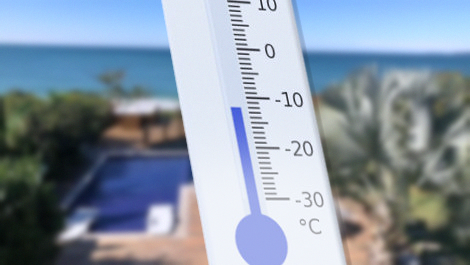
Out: -12 °C
